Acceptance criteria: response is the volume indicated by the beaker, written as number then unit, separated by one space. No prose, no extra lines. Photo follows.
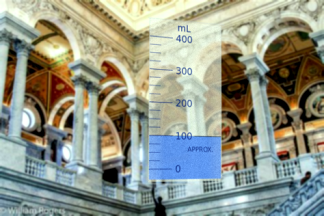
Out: 100 mL
